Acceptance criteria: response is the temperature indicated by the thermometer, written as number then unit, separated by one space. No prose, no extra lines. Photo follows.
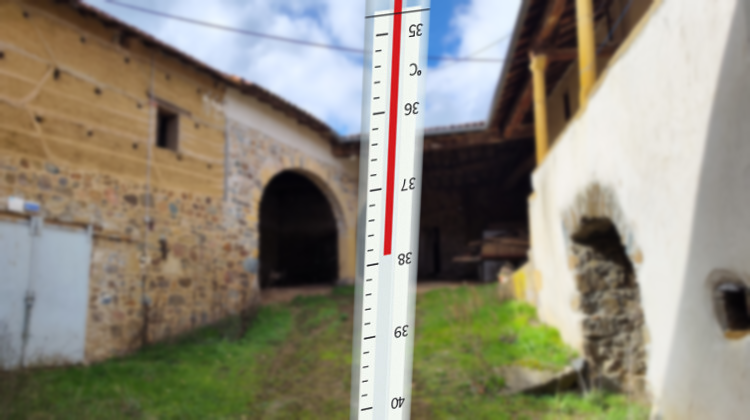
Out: 37.9 °C
